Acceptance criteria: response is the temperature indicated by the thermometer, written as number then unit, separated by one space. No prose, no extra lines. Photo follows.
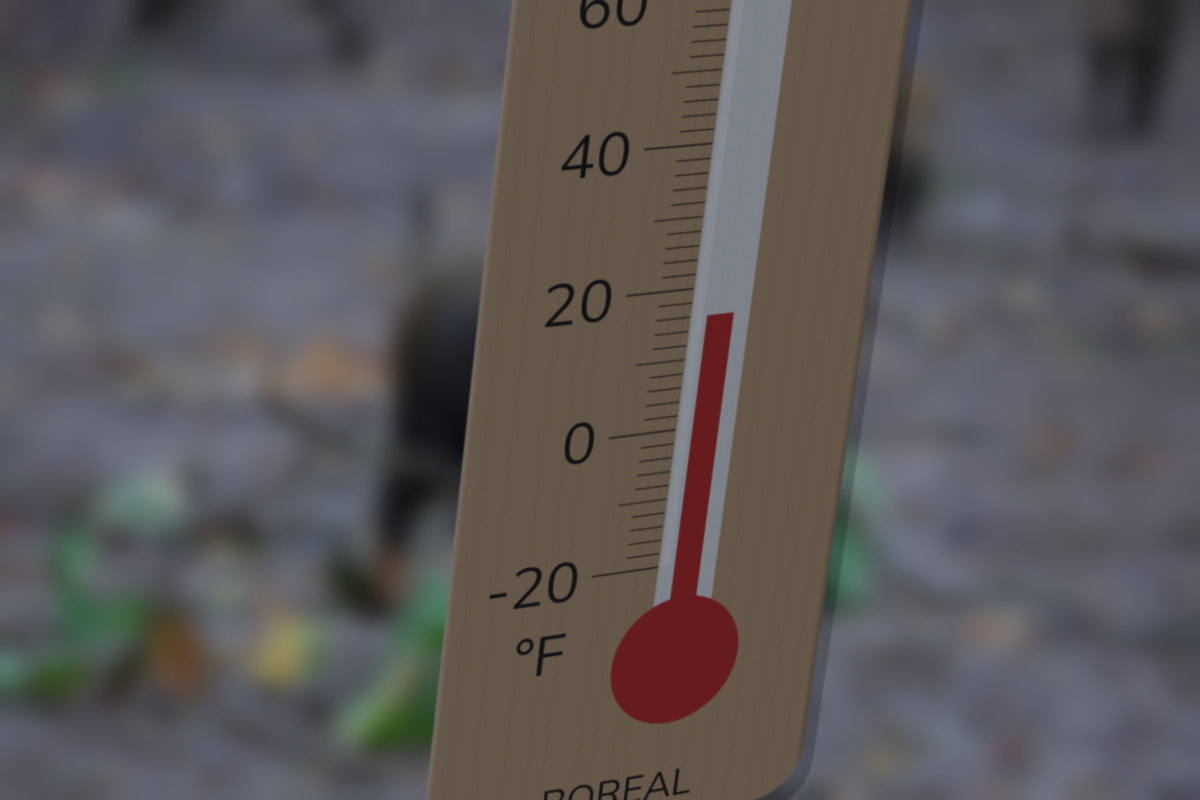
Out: 16 °F
